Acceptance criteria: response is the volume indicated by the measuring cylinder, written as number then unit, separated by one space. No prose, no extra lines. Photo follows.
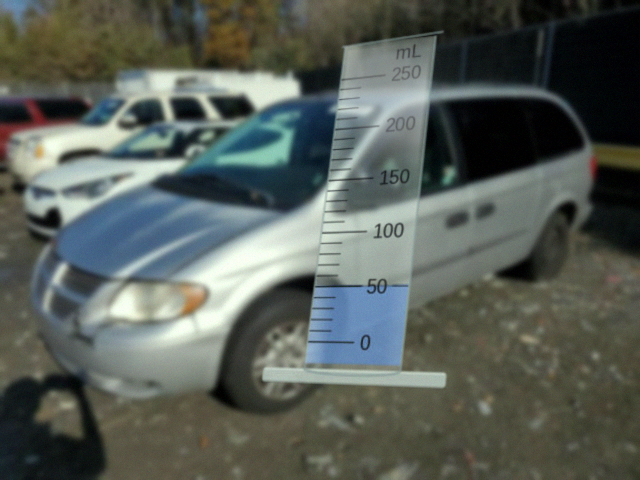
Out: 50 mL
